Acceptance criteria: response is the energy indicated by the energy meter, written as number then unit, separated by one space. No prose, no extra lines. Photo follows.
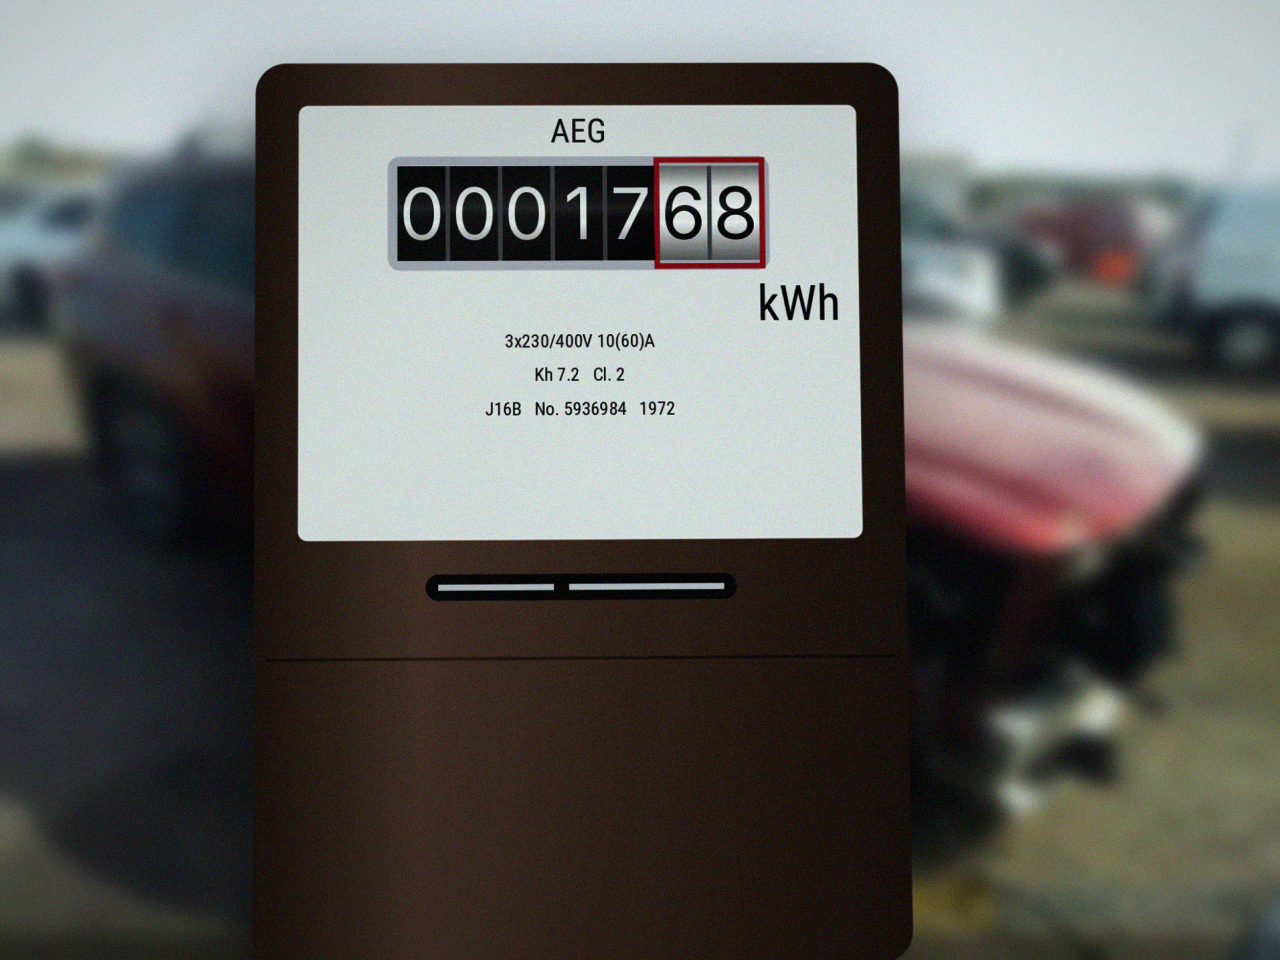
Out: 17.68 kWh
